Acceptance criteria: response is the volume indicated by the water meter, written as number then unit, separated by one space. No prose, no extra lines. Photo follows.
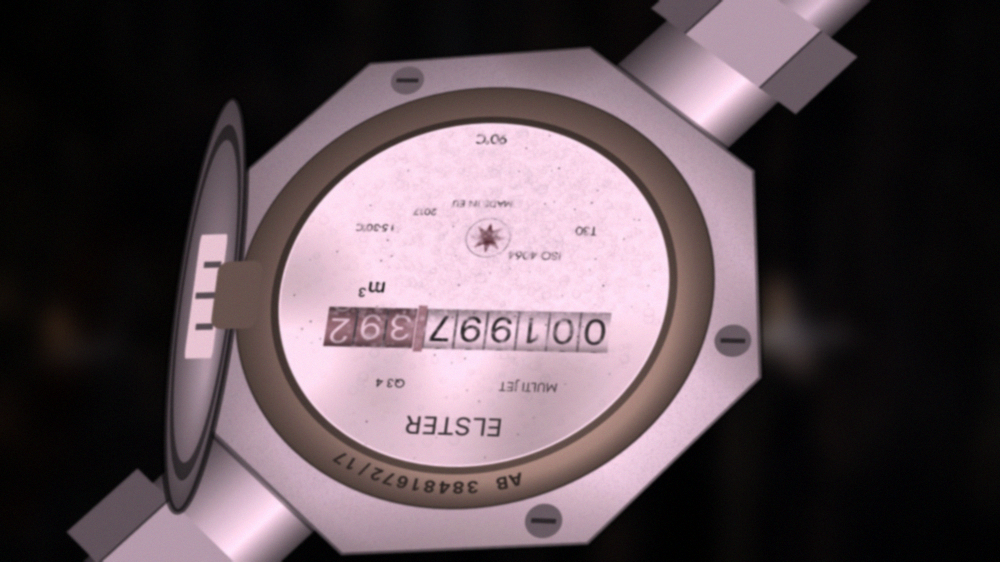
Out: 1997.392 m³
